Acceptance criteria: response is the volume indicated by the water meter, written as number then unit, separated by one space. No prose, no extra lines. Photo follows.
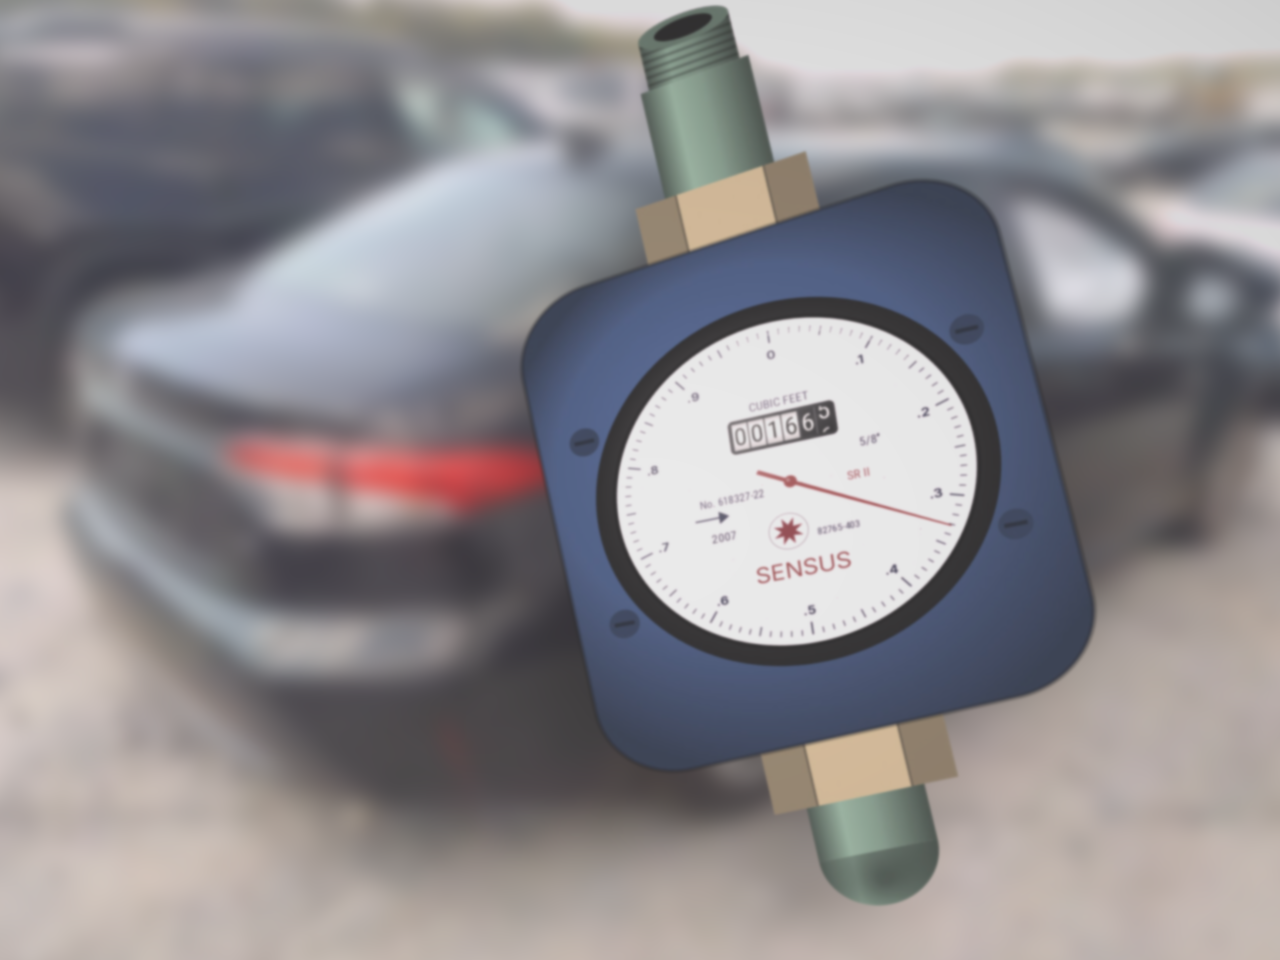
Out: 1665.33 ft³
